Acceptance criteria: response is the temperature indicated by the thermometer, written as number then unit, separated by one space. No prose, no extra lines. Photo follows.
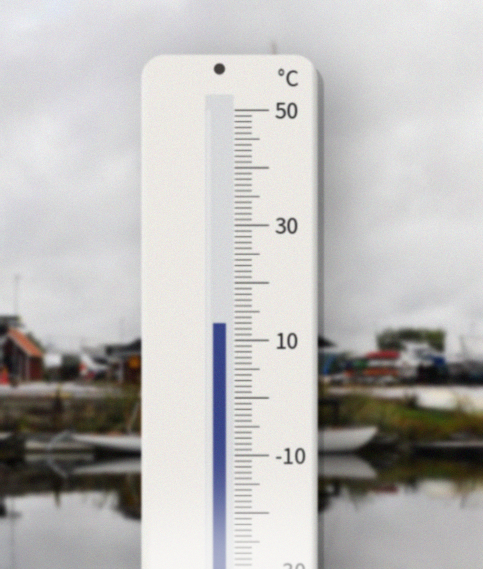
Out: 13 °C
